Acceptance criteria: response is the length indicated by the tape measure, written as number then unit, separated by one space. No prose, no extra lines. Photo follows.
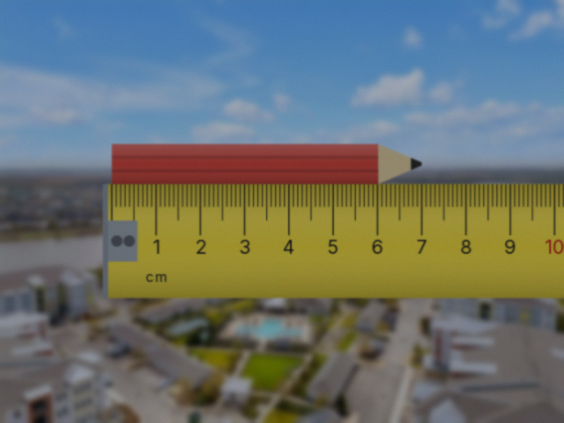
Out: 7 cm
